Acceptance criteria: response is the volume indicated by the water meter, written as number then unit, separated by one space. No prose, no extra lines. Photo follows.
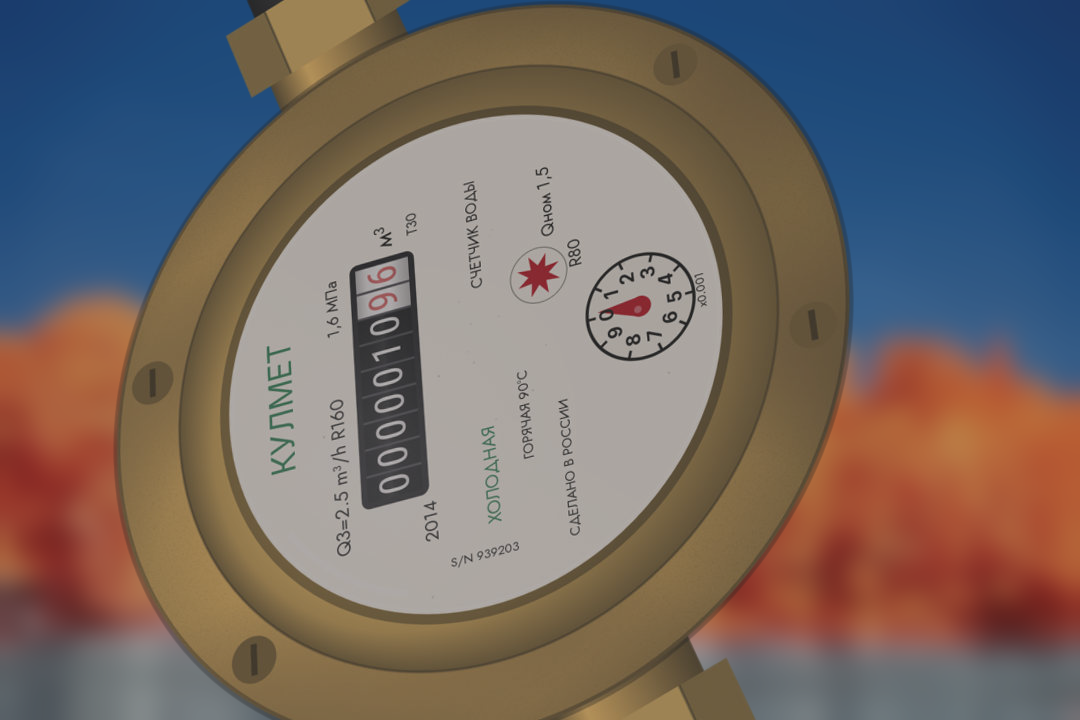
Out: 10.960 m³
